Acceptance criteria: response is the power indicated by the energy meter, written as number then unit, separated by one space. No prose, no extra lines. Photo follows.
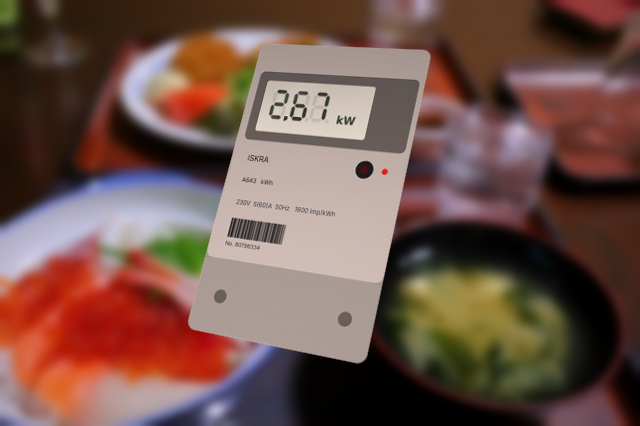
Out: 2.67 kW
